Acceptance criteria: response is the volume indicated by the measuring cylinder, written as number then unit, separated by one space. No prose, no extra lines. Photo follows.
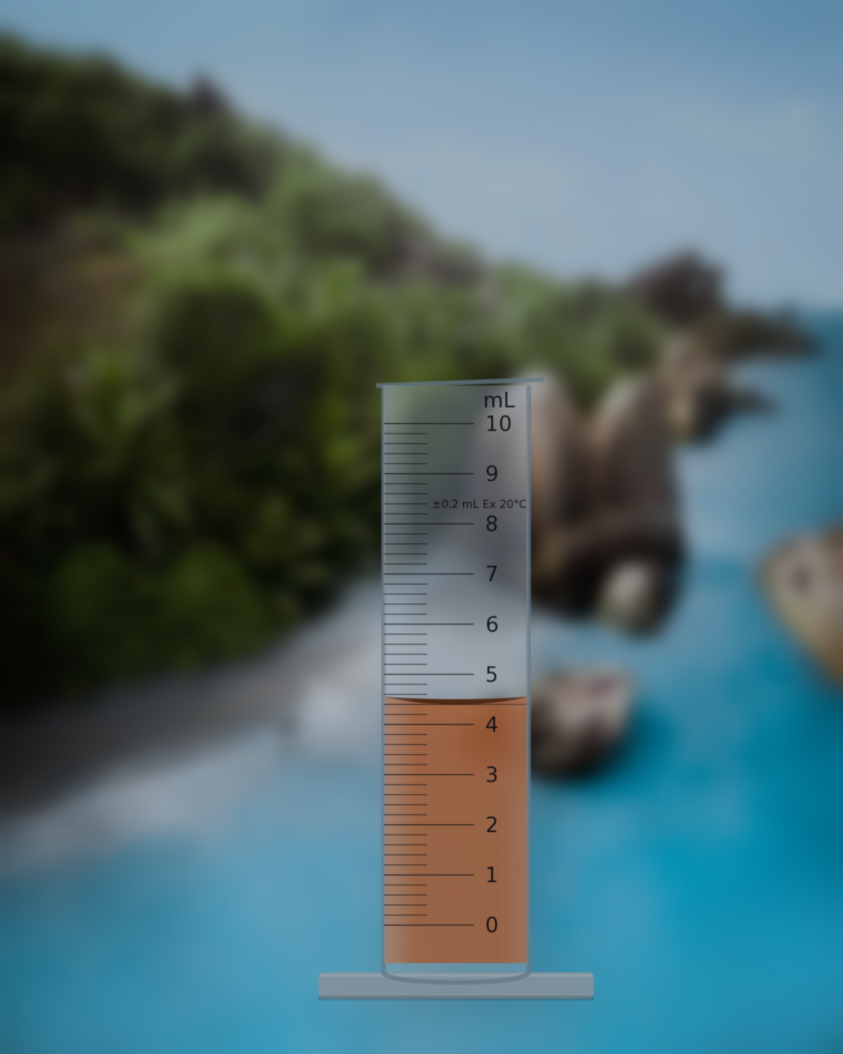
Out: 4.4 mL
